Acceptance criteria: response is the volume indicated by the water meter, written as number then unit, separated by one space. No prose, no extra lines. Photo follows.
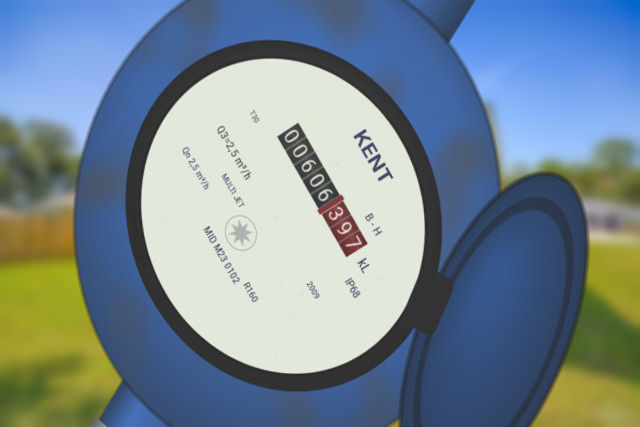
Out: 606.397 kL
